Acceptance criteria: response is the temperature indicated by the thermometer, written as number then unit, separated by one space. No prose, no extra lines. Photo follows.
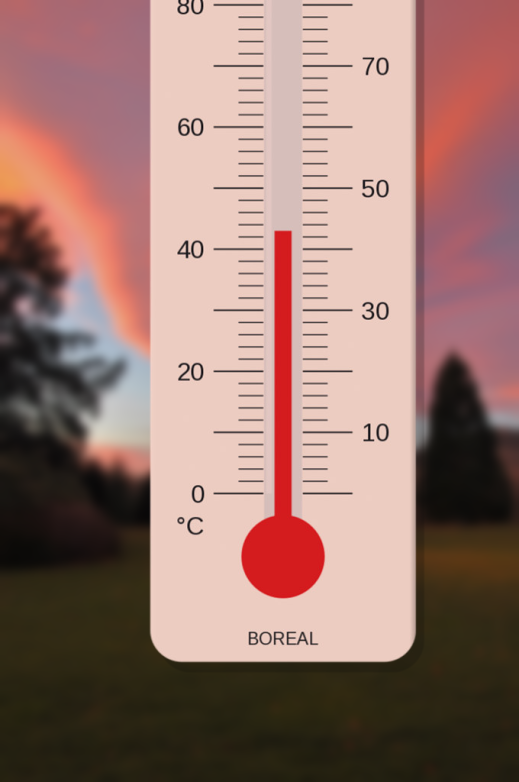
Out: 43 °C
